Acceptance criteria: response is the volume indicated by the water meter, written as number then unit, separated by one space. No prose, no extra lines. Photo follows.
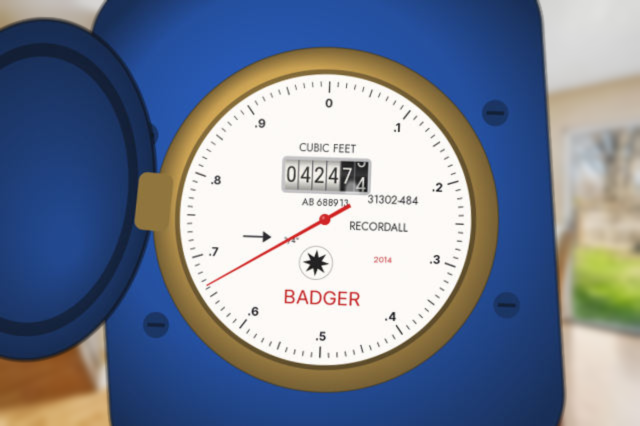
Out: 42473.66 ft³
